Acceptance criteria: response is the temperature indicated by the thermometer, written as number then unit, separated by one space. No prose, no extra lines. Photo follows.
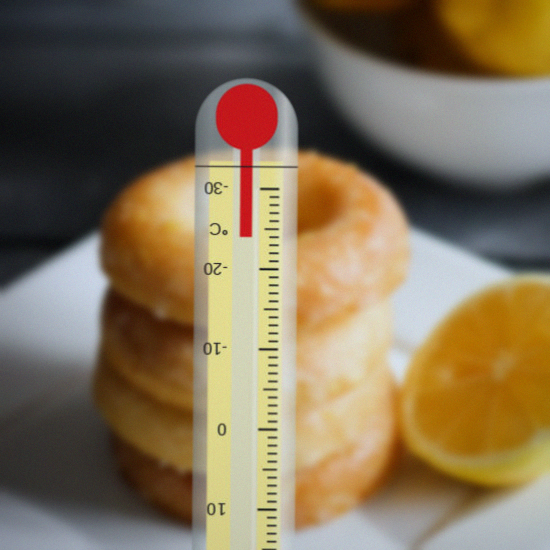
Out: -24 °C
